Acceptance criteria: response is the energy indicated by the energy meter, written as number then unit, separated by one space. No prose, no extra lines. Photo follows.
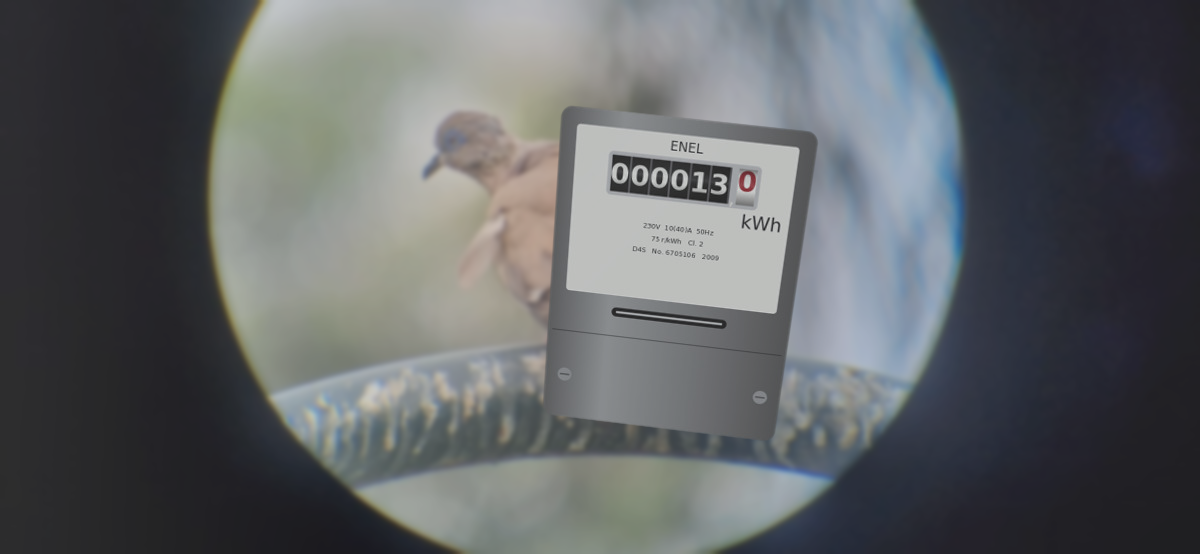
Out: 13.0 kWh
